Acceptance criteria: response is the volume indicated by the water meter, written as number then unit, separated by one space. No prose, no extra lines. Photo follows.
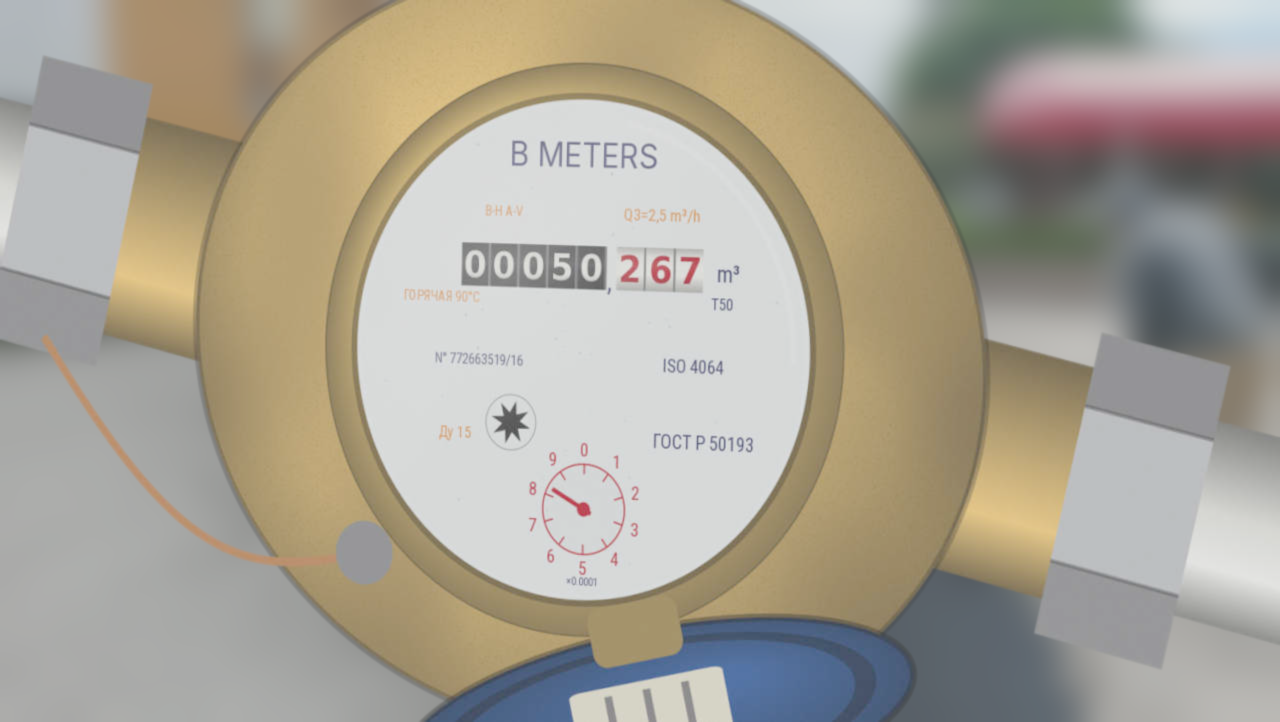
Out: 50.2678 m³
